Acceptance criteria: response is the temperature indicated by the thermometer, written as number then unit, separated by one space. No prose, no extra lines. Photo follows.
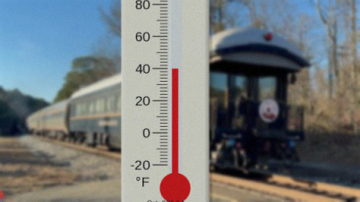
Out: 40 °F
